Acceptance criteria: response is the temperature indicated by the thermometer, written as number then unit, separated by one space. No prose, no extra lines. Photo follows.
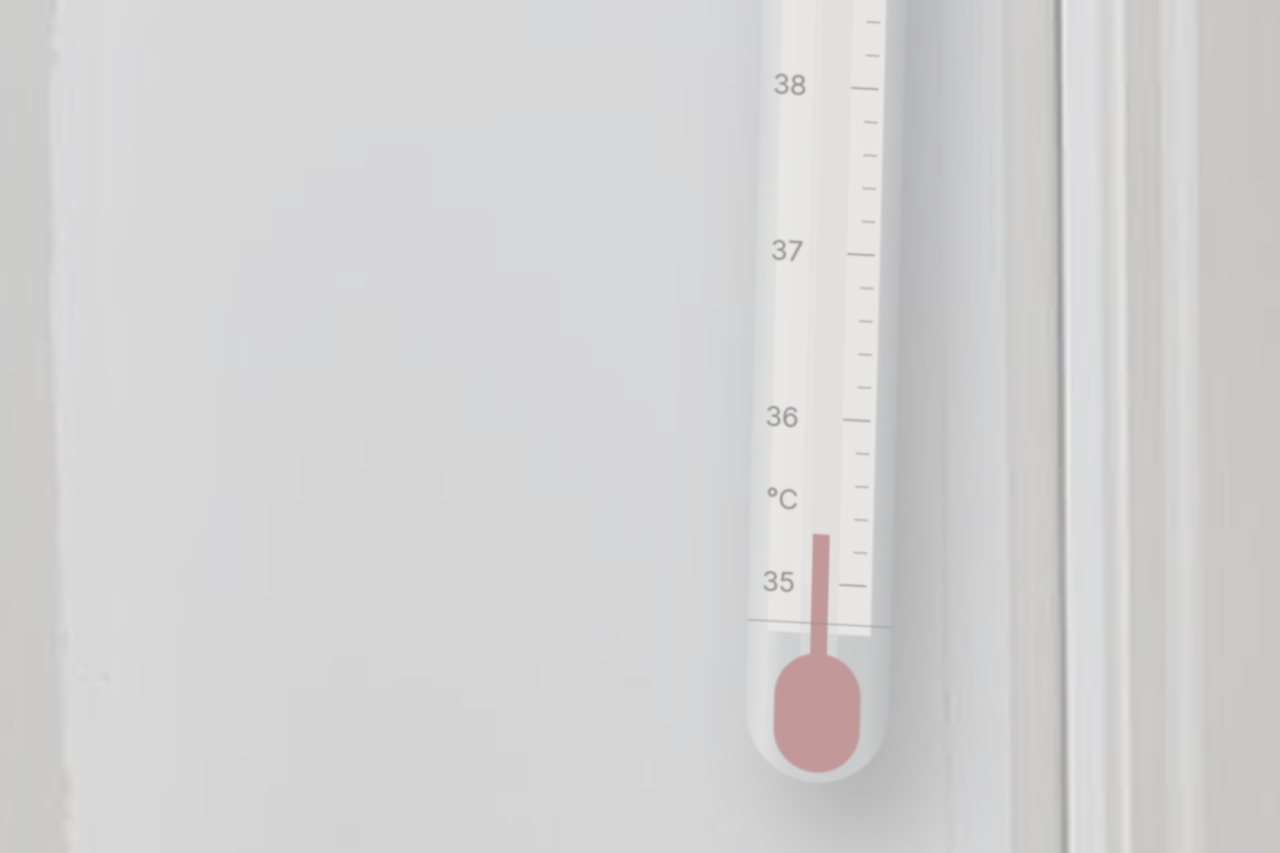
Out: 35.3 °C
